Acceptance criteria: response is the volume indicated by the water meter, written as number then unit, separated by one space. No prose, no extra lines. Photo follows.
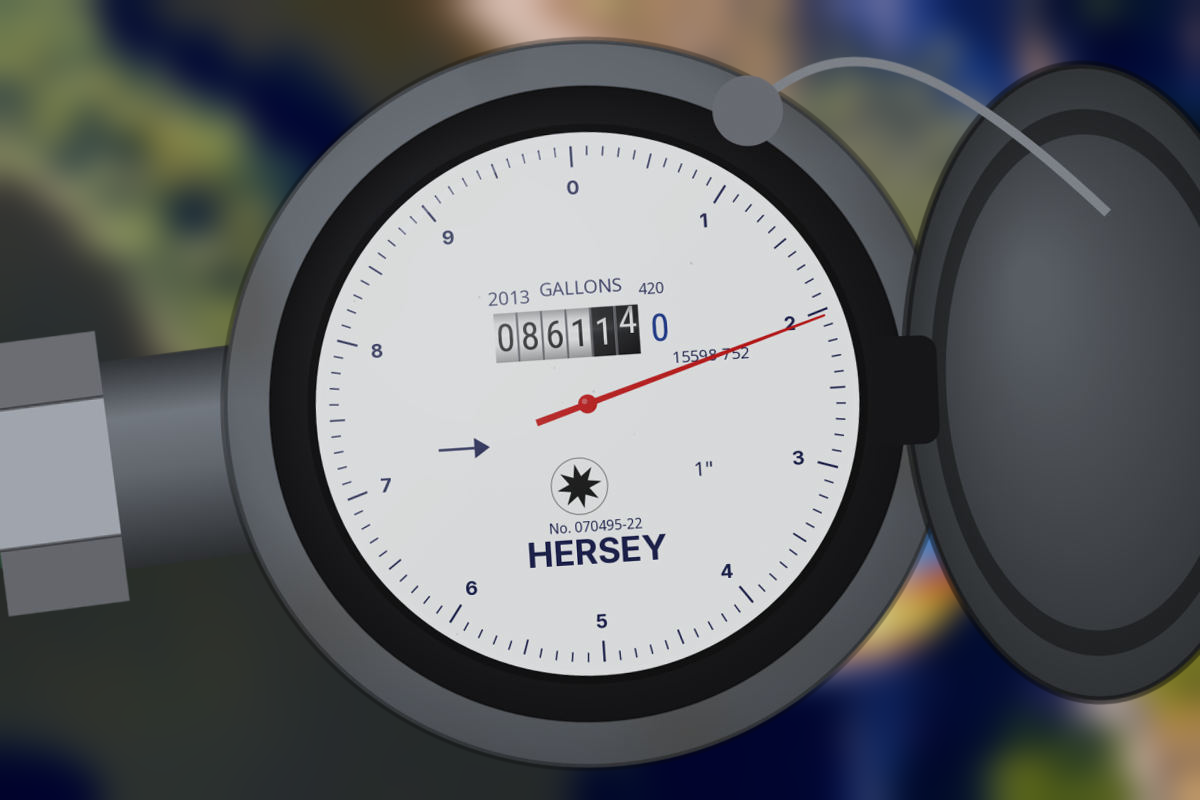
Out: 861142.0 gal
